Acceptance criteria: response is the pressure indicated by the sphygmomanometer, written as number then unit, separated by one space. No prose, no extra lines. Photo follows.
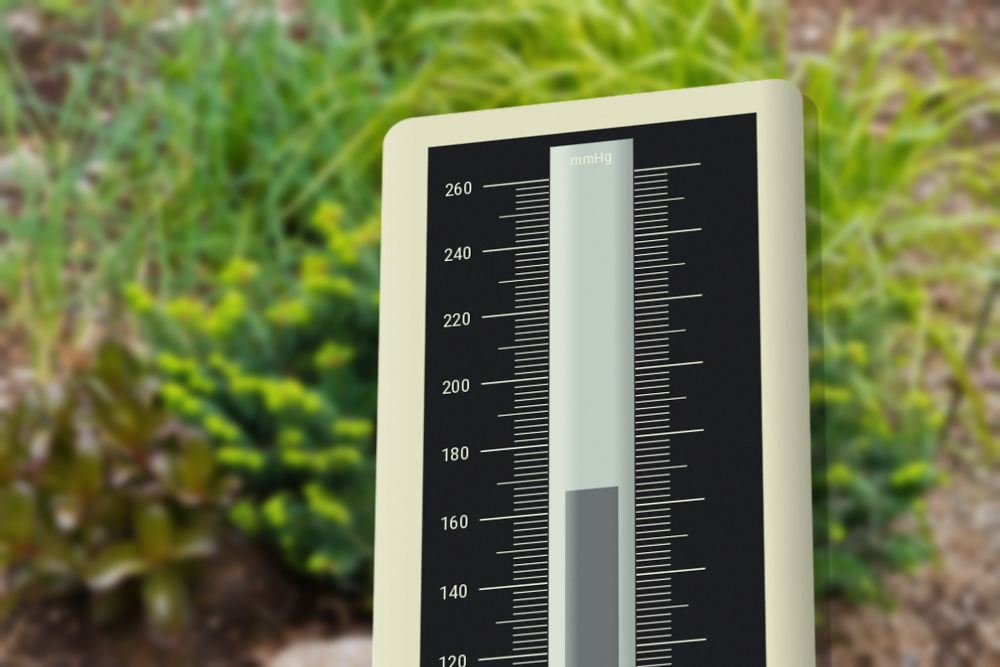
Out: 166 mmHg
